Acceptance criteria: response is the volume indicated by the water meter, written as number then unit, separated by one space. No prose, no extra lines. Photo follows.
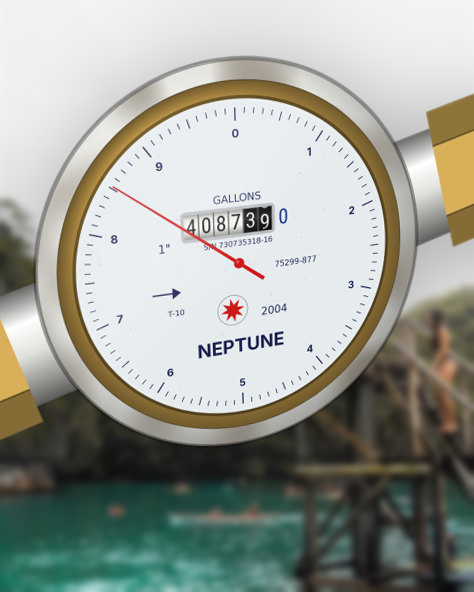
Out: 4087388.5 gal
